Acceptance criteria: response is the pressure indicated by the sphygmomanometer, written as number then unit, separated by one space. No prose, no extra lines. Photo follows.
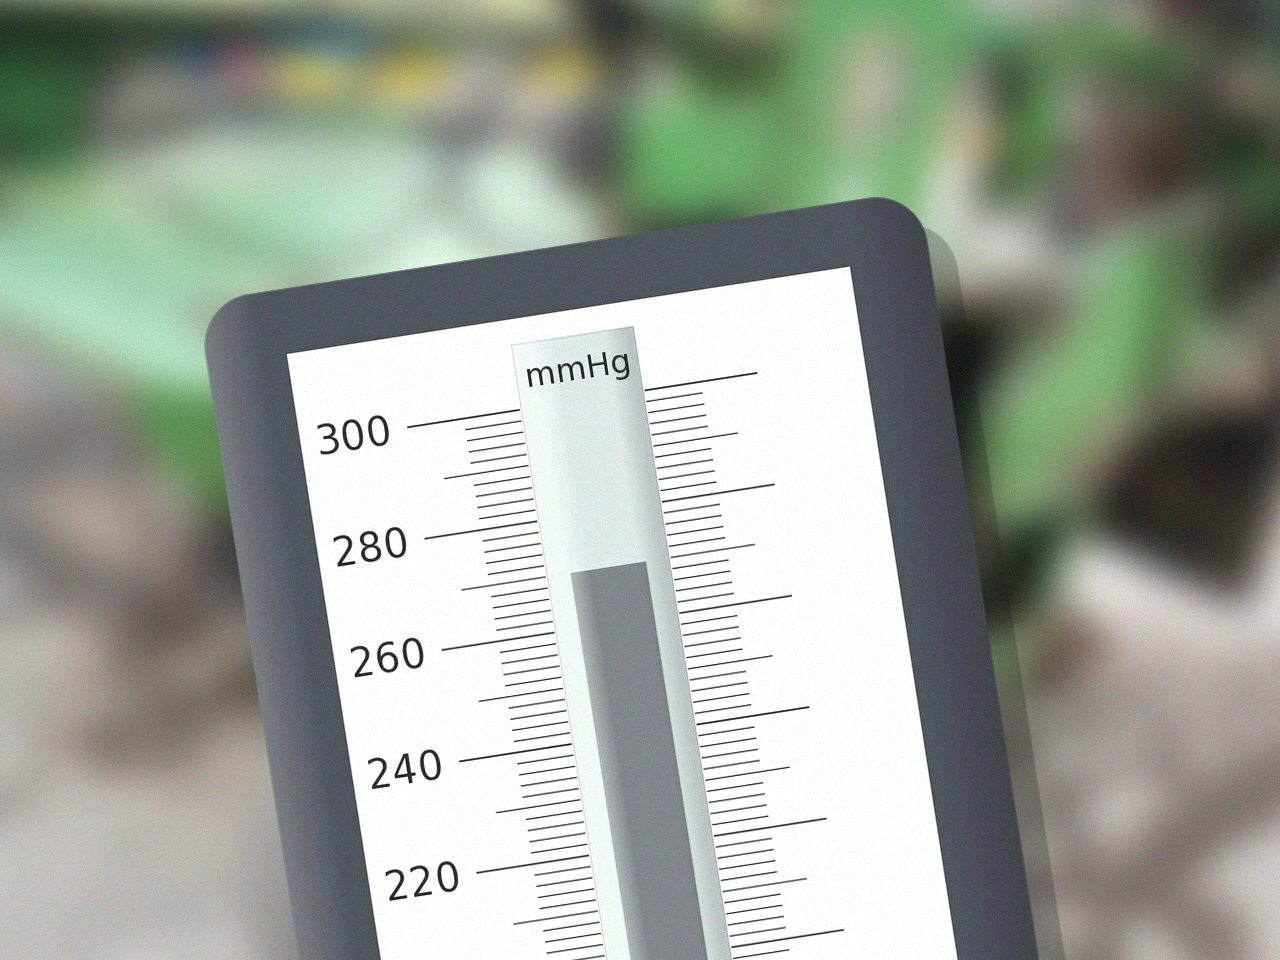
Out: 270 mmHg
